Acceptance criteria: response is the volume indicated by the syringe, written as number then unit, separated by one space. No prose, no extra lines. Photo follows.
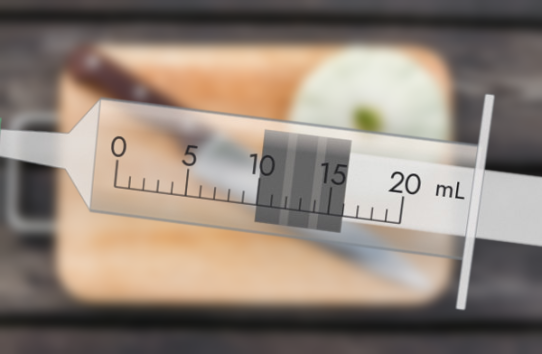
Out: 10 mL
